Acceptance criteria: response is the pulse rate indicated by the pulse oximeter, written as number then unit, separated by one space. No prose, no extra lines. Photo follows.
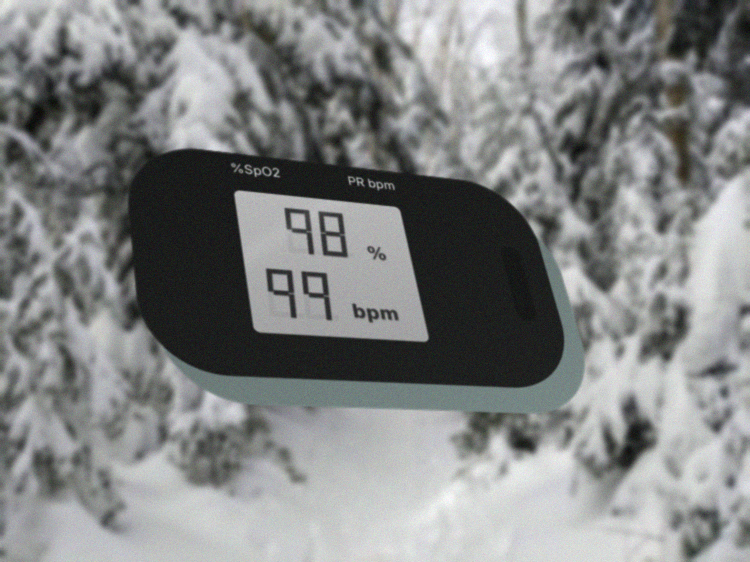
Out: 99 bpm
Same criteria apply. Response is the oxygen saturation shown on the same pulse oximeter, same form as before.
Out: 98 %
